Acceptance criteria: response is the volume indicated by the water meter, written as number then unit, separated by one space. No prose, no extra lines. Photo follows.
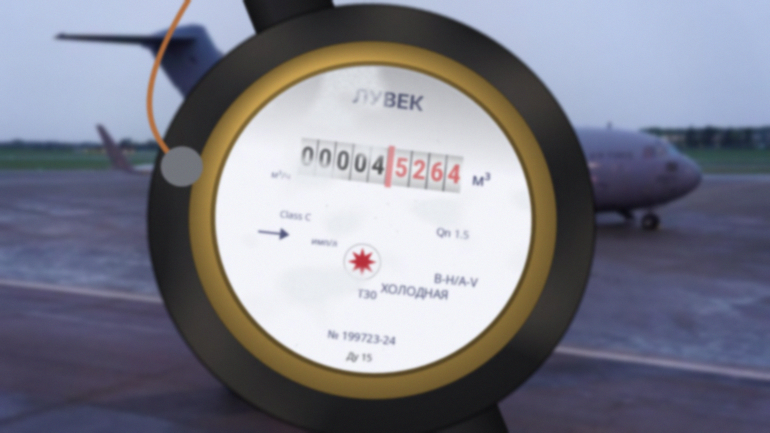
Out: 4.5264 m³
